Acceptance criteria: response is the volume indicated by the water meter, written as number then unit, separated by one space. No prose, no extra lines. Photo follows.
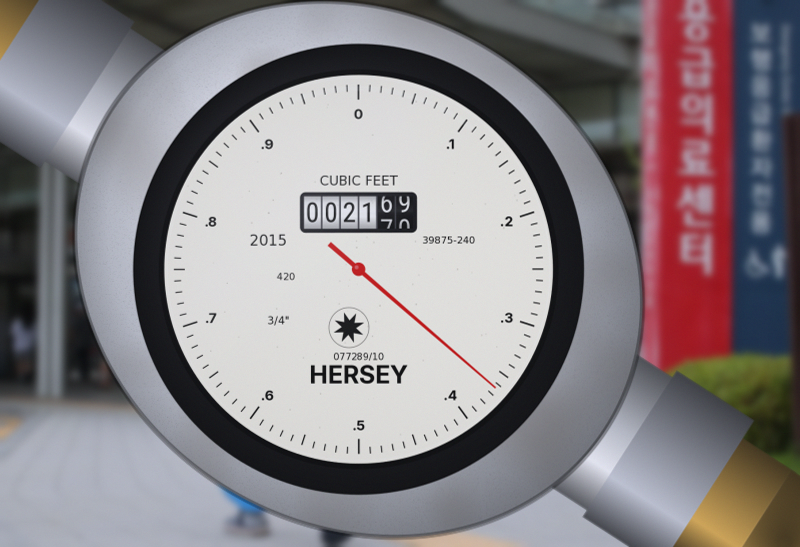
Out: 2169.36 ft³
